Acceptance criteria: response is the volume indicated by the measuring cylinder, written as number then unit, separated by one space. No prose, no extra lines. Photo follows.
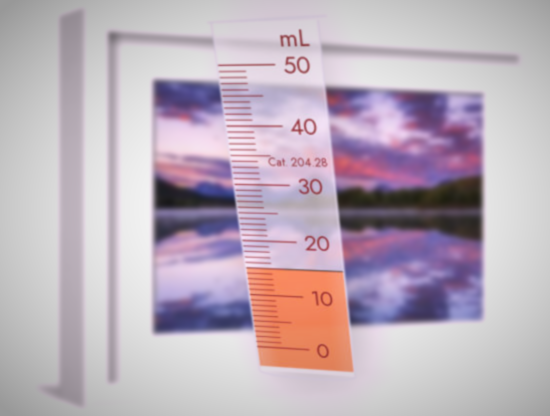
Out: 15 mL
